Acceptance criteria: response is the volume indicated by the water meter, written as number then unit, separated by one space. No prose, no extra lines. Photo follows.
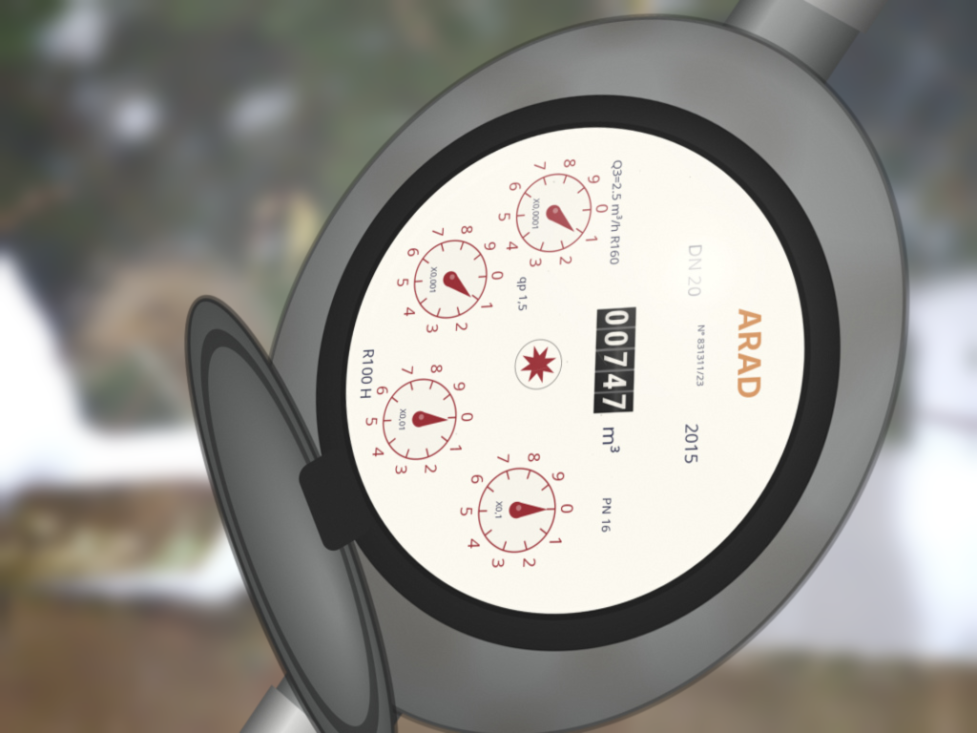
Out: 747.0011 m³
